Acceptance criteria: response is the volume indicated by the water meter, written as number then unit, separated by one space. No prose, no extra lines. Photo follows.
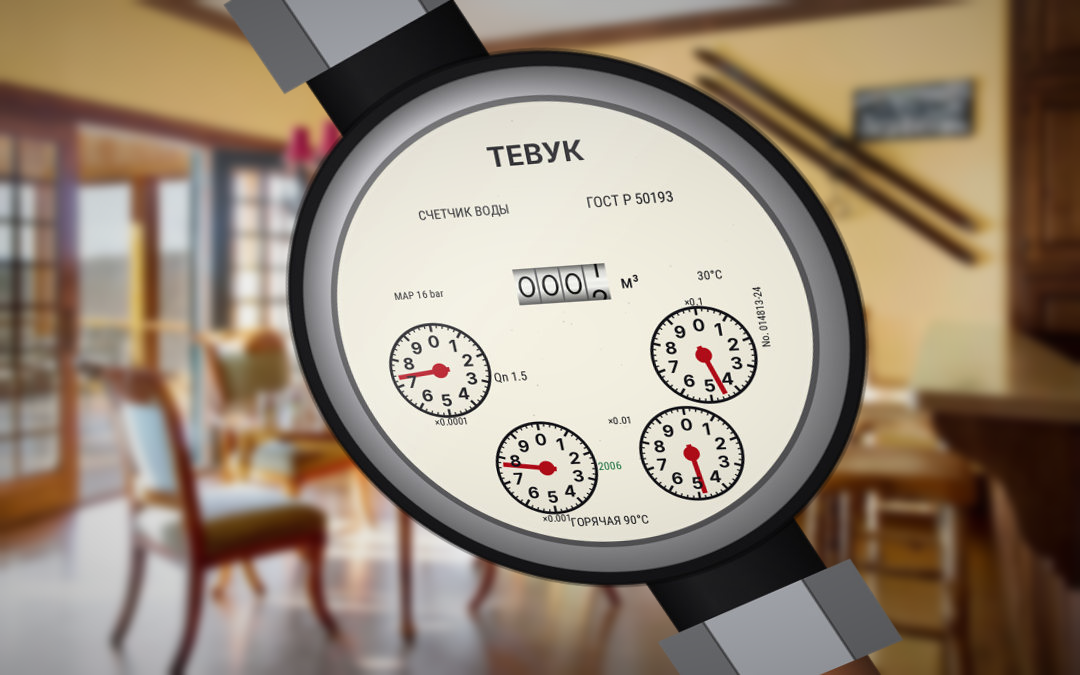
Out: 1.4477 m³
